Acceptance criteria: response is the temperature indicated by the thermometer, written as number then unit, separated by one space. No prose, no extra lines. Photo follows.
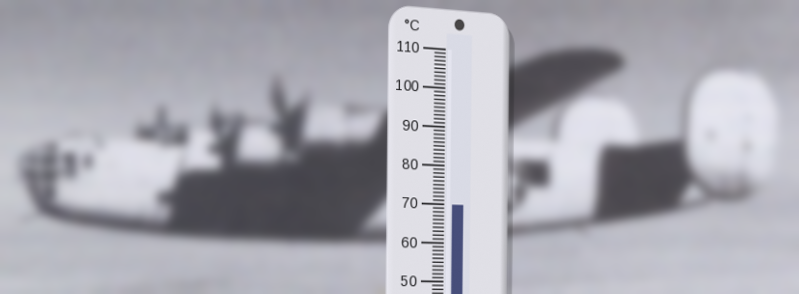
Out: 70 °C
